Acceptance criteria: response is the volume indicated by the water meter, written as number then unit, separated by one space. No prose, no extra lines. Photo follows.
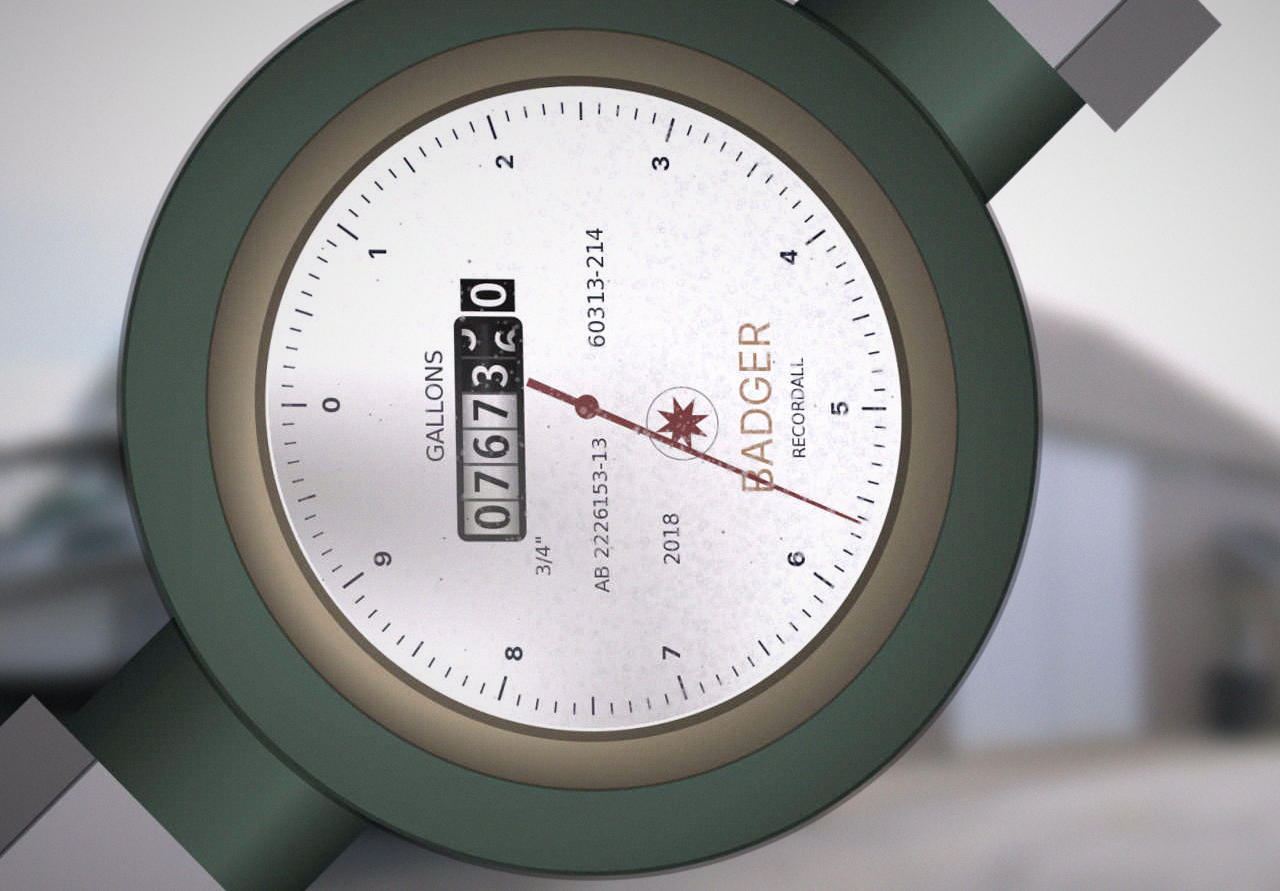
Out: 767355.6 gal
